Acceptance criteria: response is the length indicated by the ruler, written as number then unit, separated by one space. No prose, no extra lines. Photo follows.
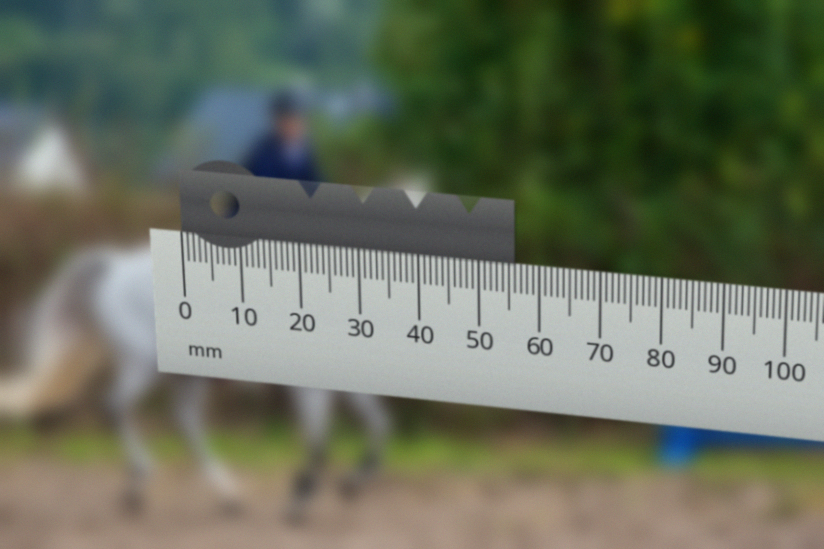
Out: 56 mm
